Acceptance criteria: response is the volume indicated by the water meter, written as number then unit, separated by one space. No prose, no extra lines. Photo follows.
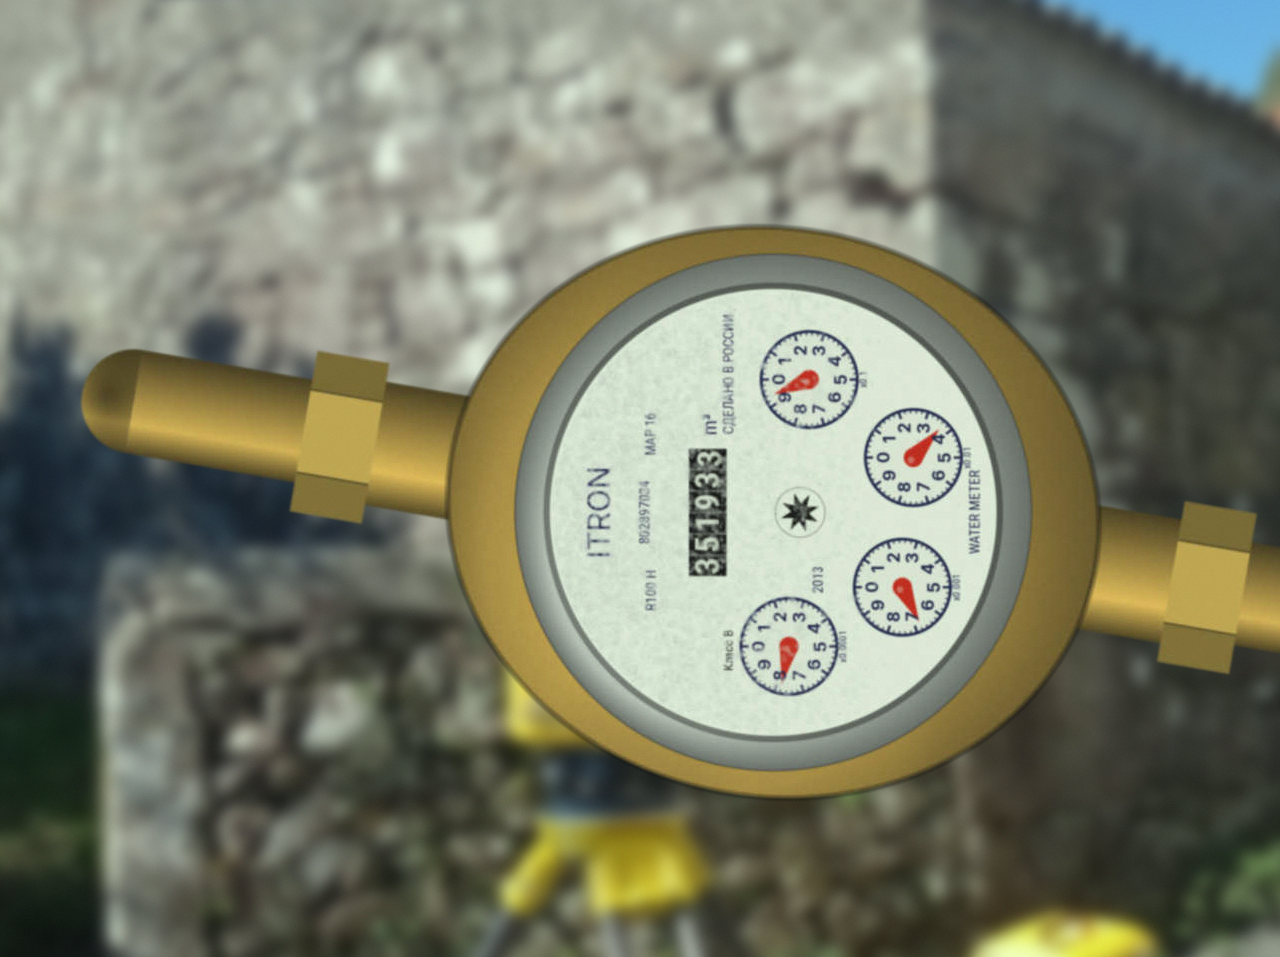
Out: 351932.9367 m³
